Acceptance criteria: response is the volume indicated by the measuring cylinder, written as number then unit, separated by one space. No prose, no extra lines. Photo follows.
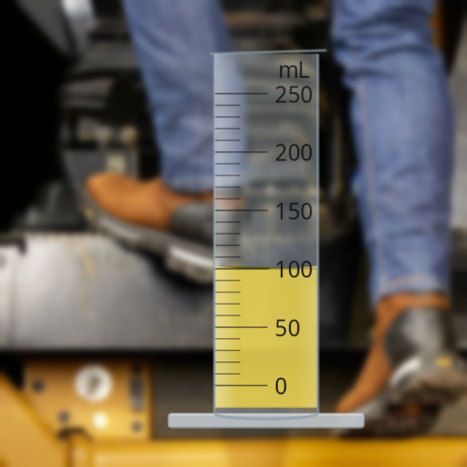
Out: 100 mL
